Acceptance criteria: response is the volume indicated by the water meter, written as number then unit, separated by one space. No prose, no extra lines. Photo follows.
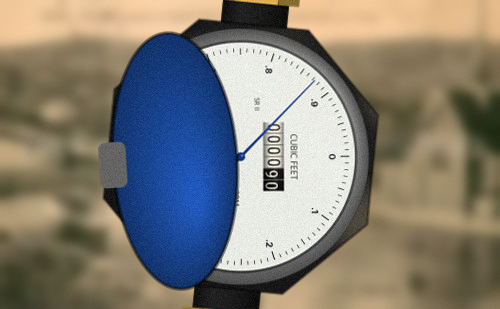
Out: 89.87 ft³
